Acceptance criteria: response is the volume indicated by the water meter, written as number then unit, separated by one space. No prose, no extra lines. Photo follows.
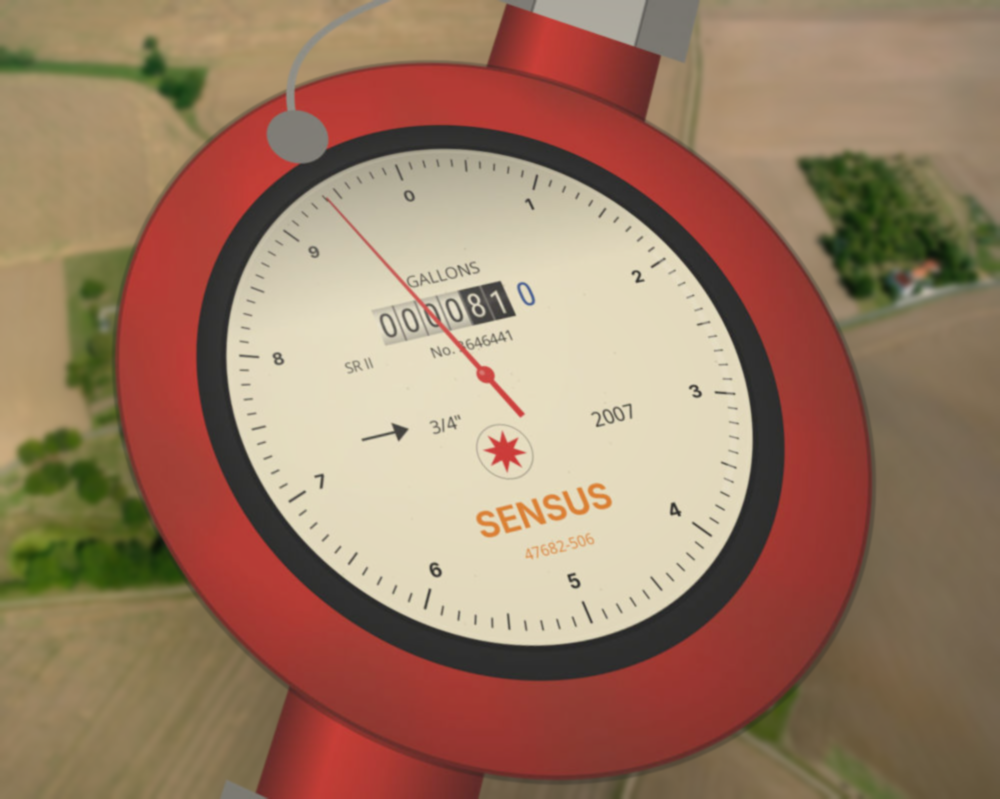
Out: 809.4 gal
